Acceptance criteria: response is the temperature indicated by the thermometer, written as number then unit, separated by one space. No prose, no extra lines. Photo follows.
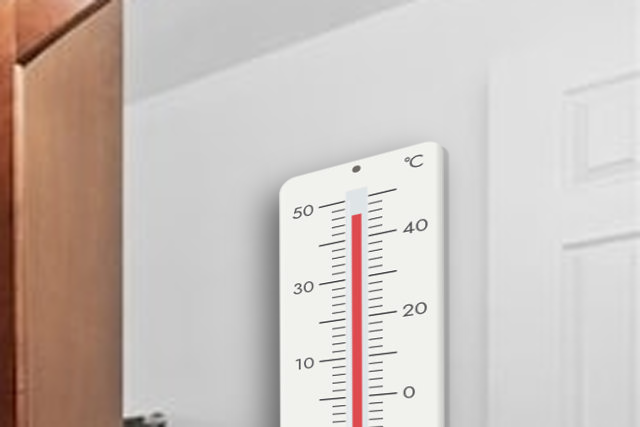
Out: 46 °C
